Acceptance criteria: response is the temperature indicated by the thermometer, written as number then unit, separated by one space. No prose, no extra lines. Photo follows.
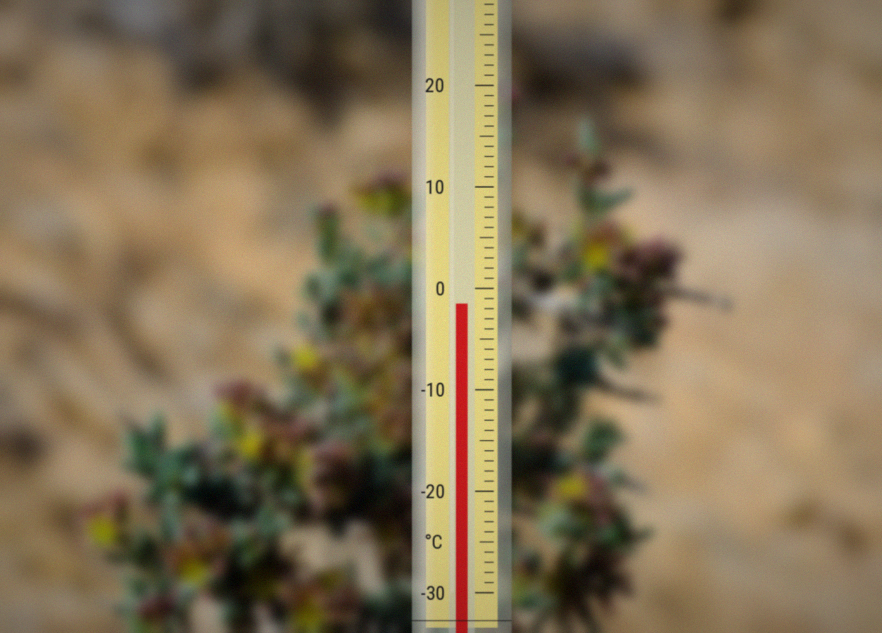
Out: -1.5 °C
